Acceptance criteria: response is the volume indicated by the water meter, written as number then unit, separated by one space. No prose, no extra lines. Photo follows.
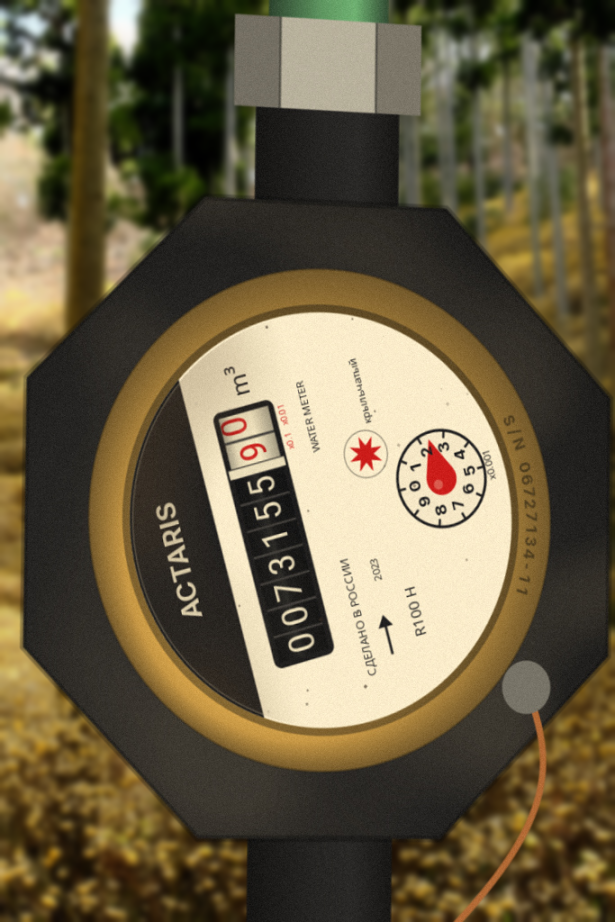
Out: 73155.902 m³
